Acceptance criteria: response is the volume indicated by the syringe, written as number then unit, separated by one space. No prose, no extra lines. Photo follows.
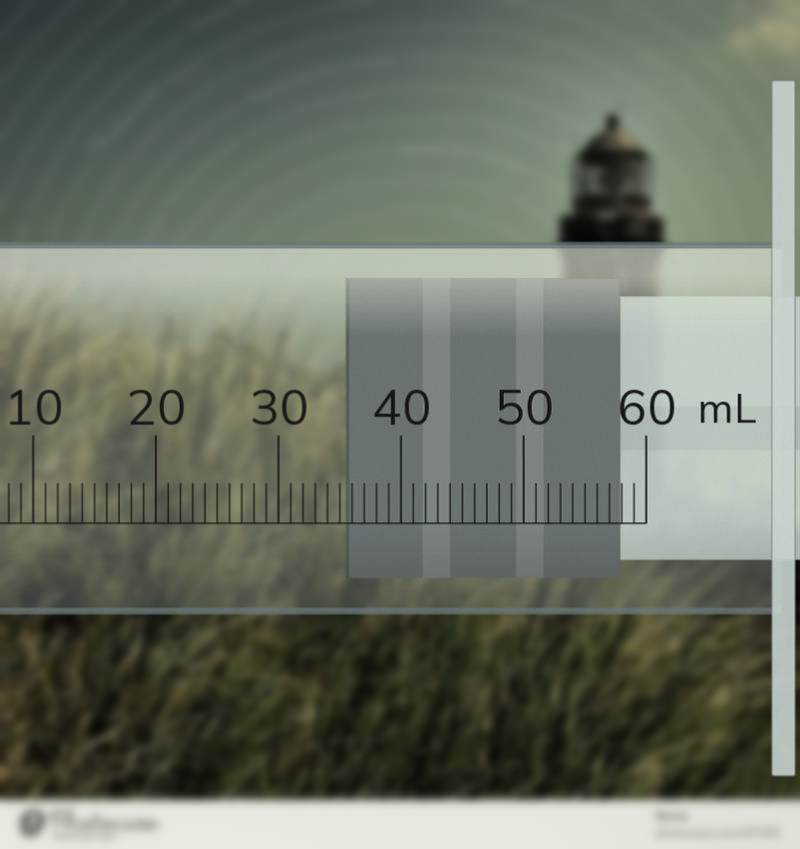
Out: 35.5 mL
